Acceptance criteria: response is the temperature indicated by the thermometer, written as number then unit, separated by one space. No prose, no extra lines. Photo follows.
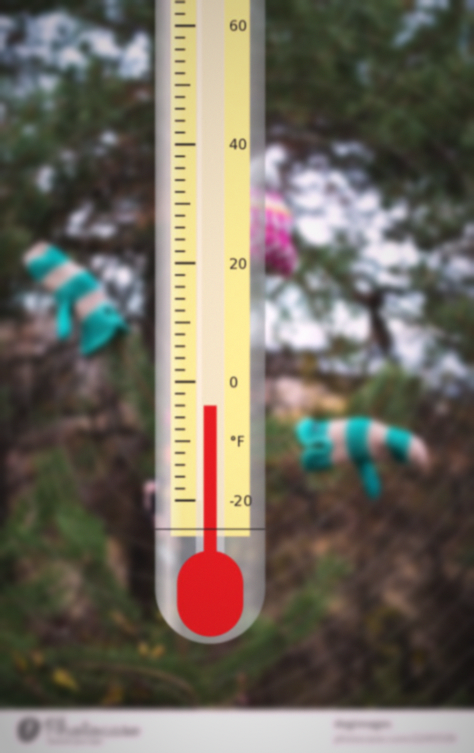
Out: -4 °F
